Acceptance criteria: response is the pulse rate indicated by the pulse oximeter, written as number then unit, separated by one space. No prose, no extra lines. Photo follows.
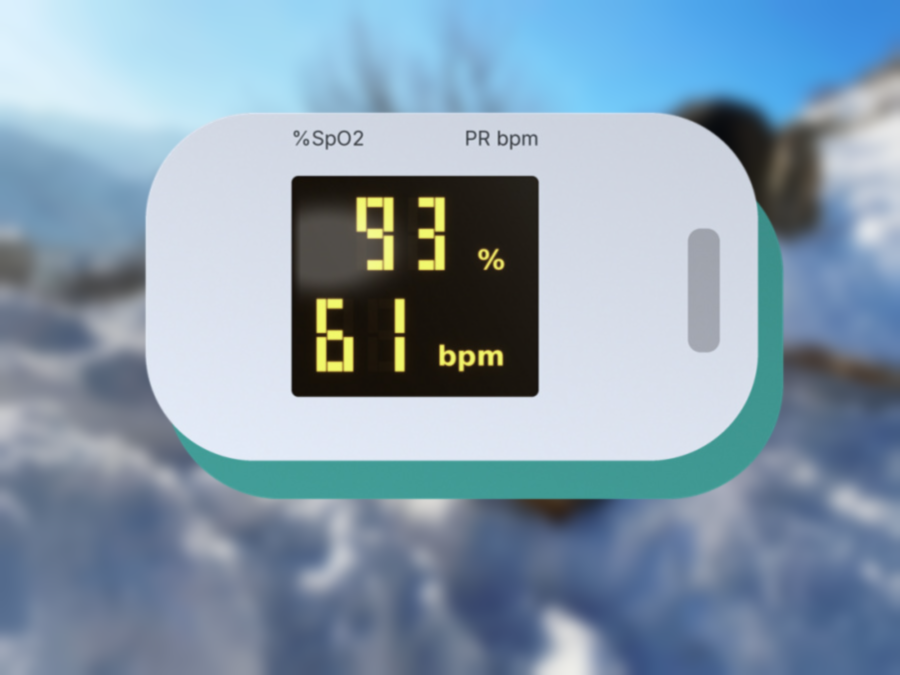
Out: 61 bpm
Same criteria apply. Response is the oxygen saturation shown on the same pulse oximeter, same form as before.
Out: 93 %
